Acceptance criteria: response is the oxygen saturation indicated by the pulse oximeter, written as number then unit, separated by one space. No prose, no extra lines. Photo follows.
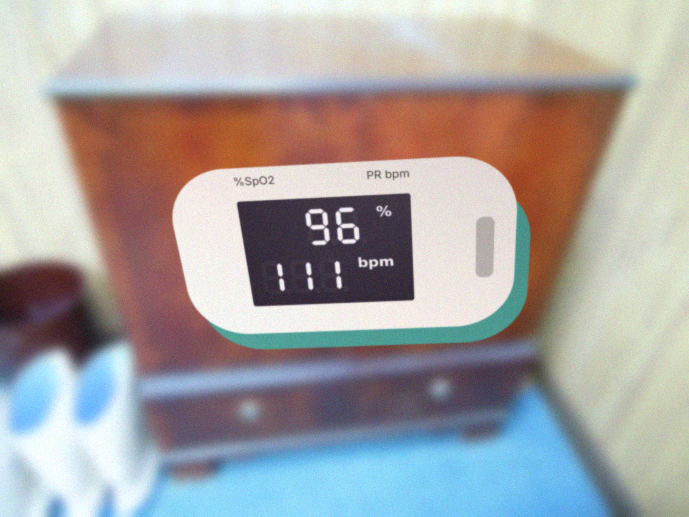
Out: 96 %
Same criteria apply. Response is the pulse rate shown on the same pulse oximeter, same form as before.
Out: 111 bpm
